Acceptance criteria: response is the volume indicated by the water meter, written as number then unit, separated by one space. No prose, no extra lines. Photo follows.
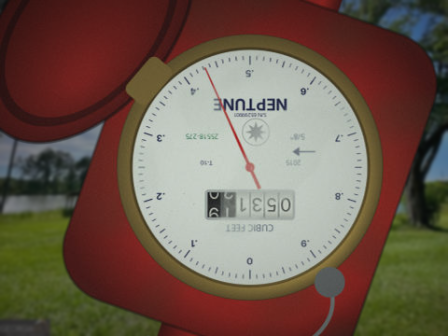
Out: 53119.43 ft³
